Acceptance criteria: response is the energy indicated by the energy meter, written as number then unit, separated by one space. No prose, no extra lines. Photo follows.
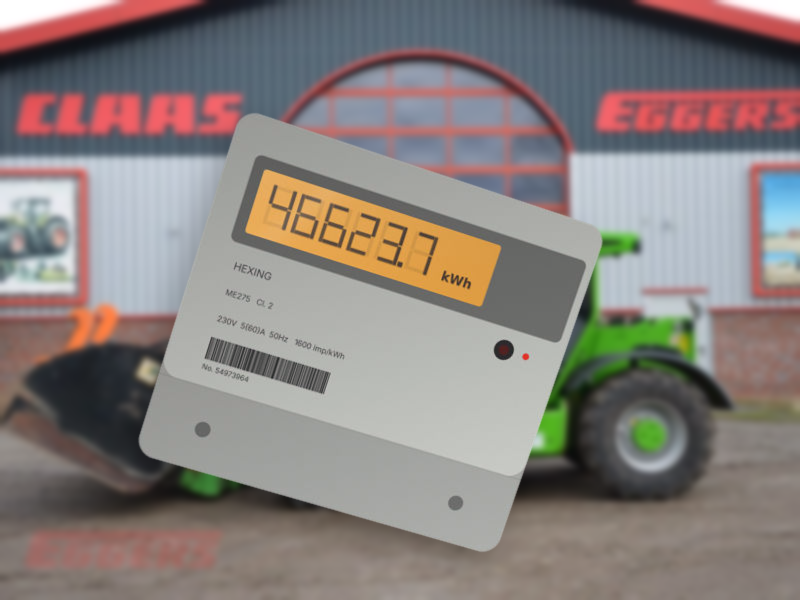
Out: 46623.7 kWh
